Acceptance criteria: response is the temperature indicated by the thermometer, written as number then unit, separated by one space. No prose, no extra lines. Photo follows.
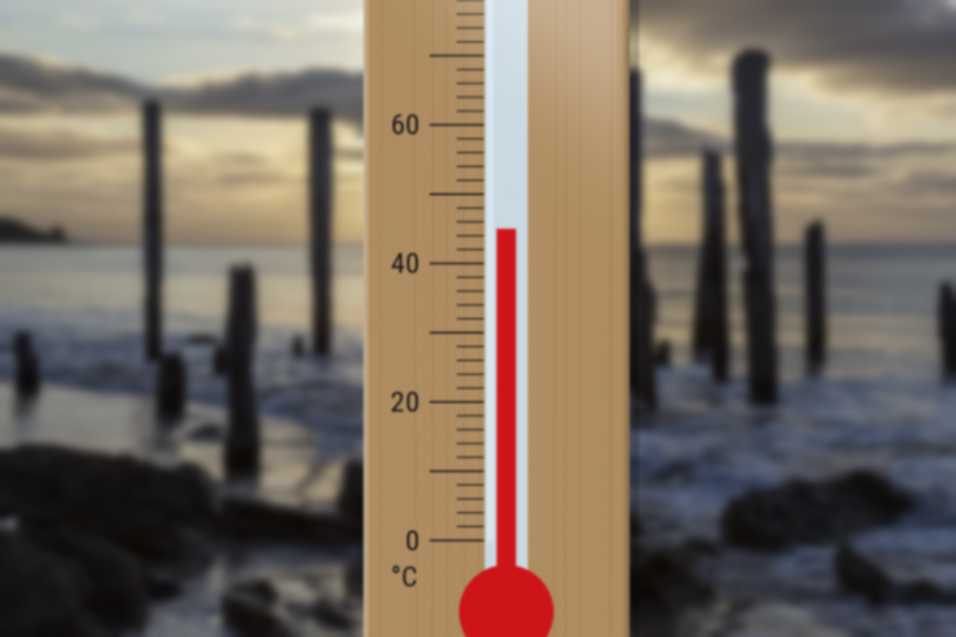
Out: 45 °C
